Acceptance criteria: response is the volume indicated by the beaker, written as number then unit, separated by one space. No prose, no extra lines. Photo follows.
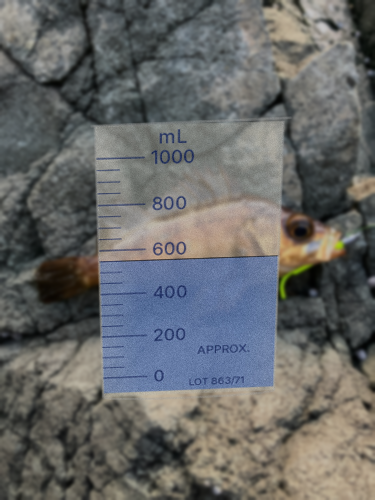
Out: 550 mL
